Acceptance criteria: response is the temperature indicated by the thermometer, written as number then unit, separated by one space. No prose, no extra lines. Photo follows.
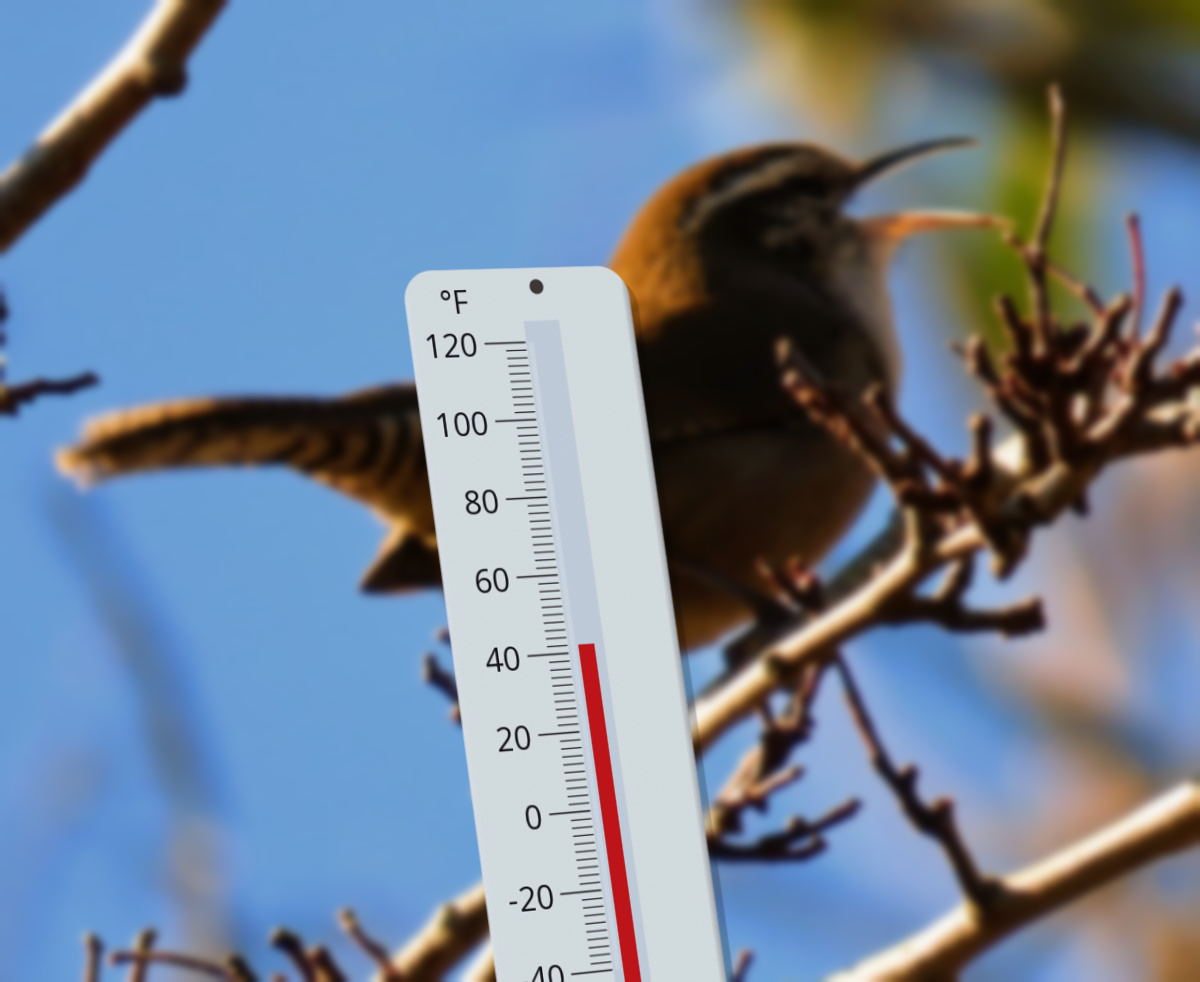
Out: 42 °F
